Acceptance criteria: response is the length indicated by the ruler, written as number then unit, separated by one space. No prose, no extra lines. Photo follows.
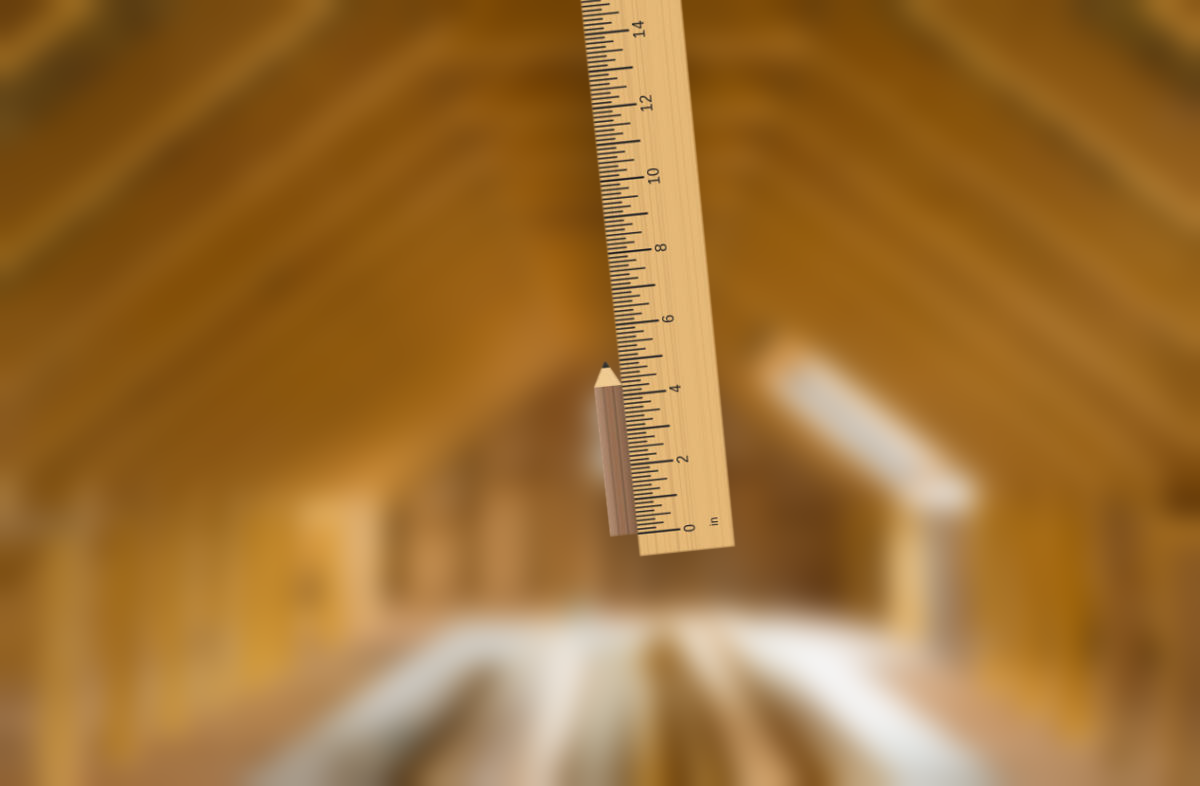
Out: 5 in
